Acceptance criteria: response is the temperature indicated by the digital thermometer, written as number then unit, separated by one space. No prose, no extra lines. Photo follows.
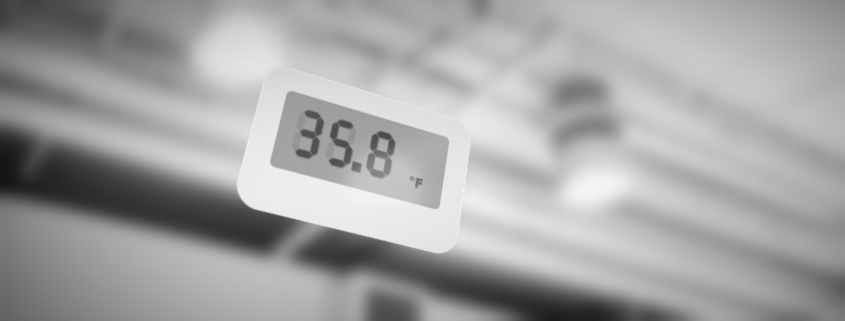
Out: 35.8 °F
